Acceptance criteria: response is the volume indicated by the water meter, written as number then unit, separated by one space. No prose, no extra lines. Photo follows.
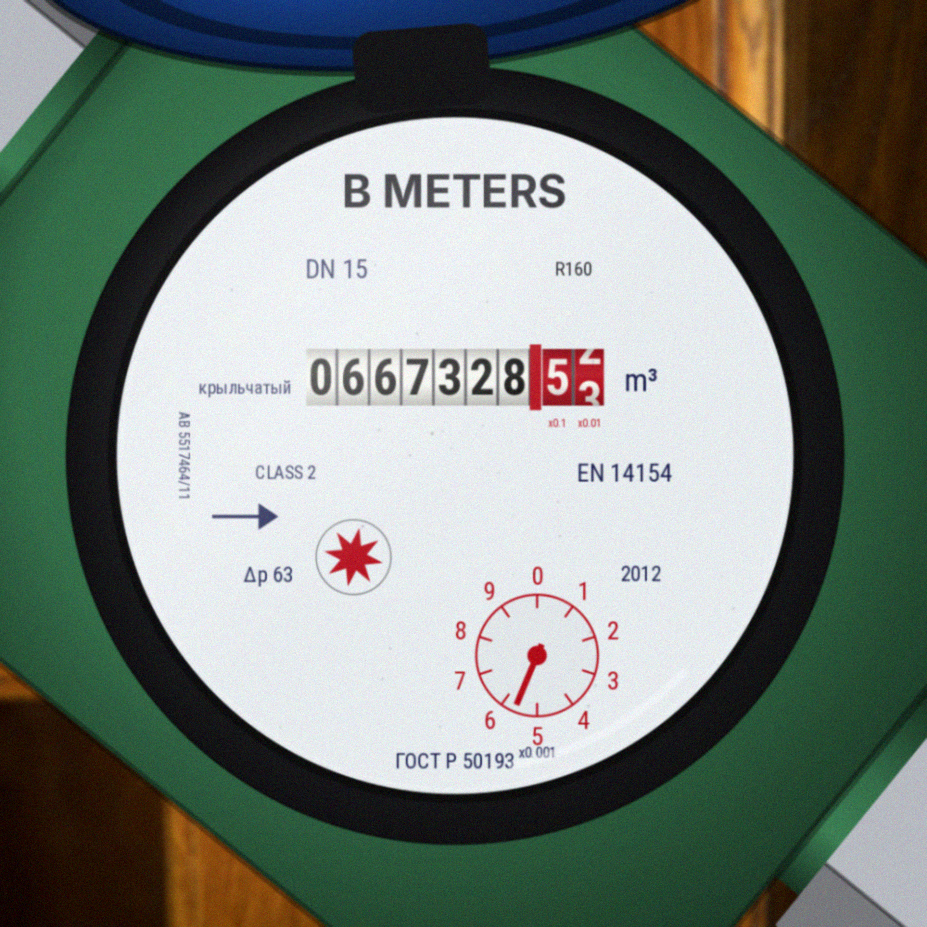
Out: 667328.525 m³
